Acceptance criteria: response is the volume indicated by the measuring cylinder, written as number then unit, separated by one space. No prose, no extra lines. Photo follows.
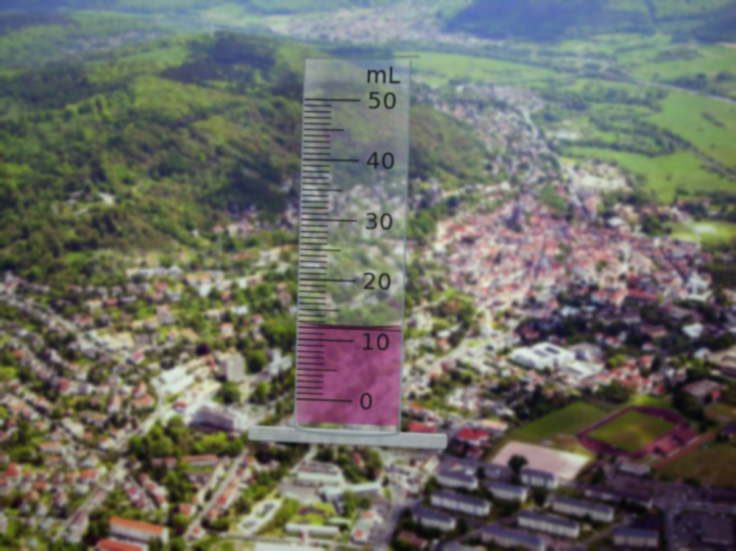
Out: 12 mL
